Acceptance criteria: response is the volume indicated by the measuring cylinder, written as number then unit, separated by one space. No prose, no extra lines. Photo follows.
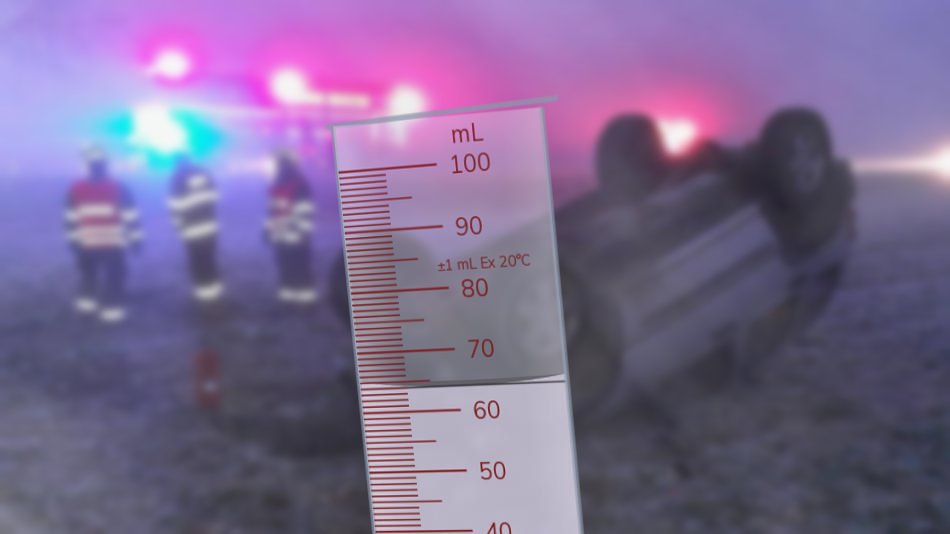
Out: 64 mL
